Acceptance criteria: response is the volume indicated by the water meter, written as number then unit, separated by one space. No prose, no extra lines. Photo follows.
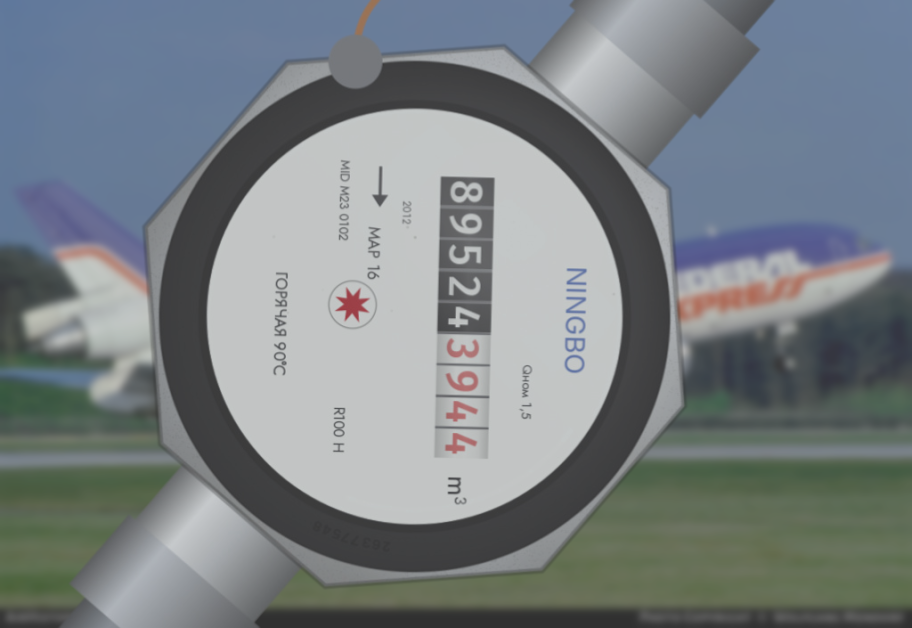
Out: 89524.3944 m³
